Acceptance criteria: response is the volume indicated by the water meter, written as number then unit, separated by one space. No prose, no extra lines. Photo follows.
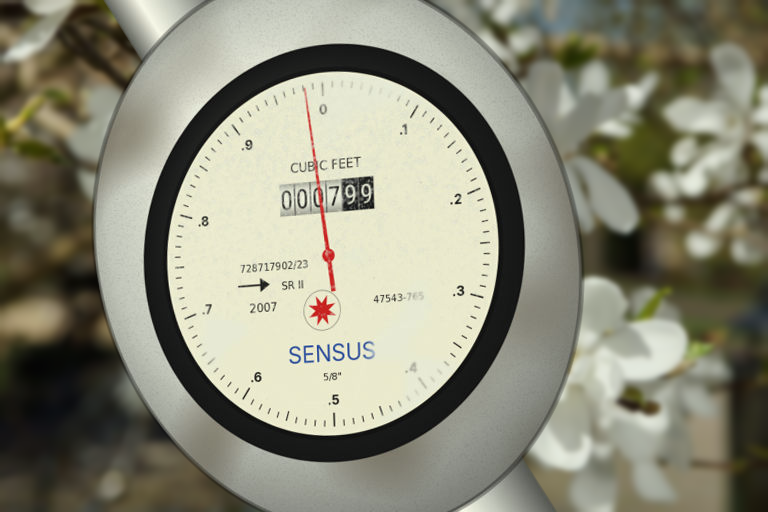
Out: 798.98 ft³
